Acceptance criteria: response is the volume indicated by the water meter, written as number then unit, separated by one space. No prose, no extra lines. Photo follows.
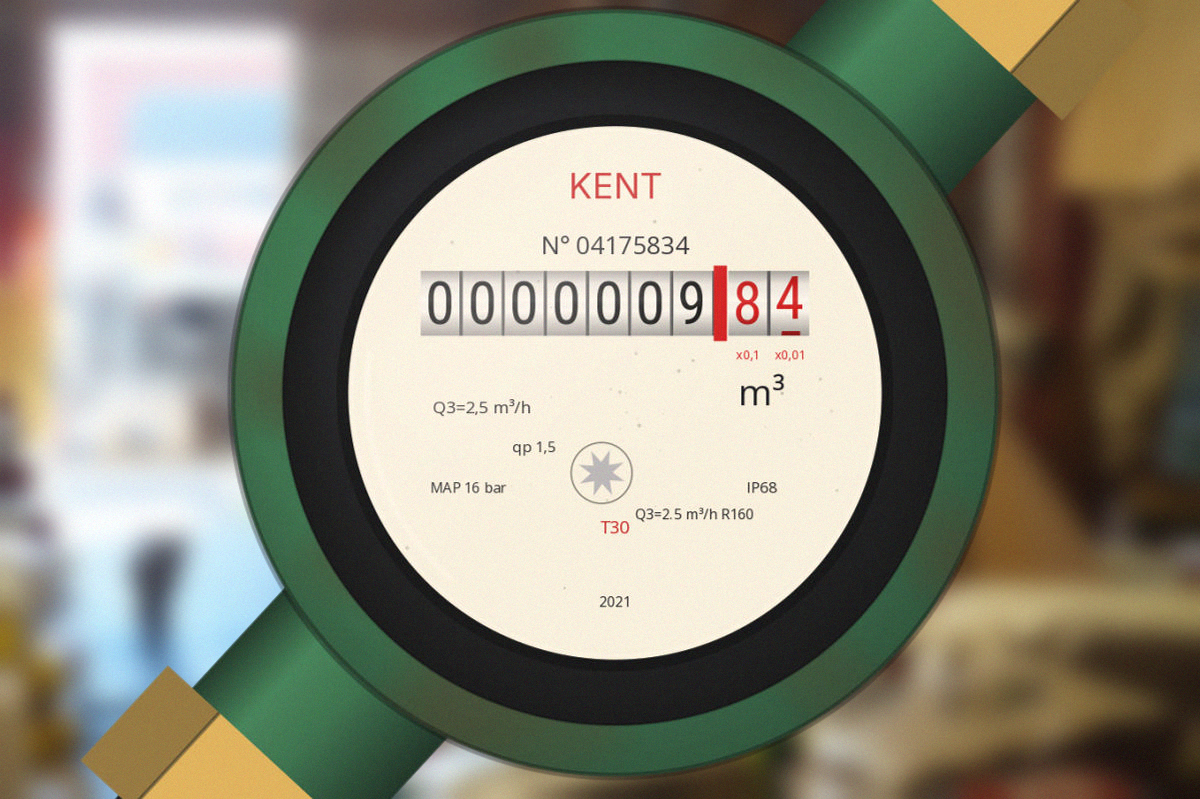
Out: 9.84 m³
